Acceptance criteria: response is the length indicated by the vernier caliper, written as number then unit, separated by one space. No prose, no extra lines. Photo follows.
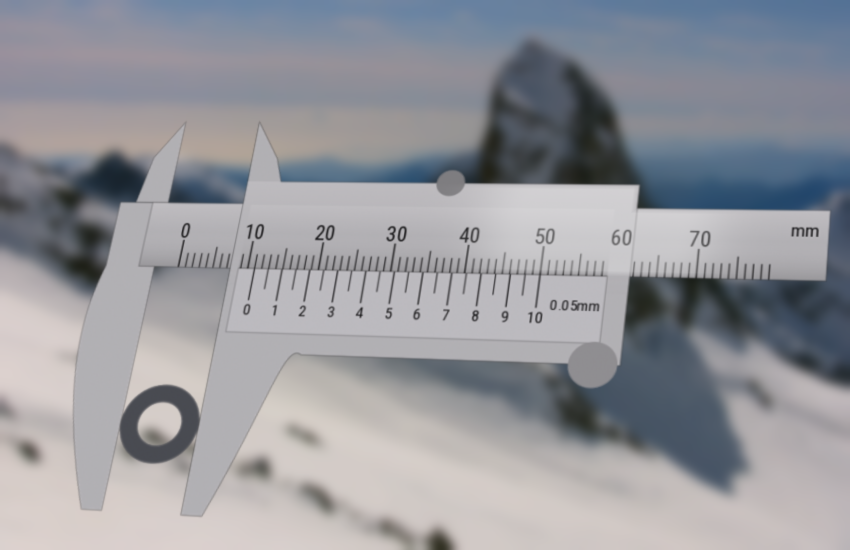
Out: 11.0 mm
